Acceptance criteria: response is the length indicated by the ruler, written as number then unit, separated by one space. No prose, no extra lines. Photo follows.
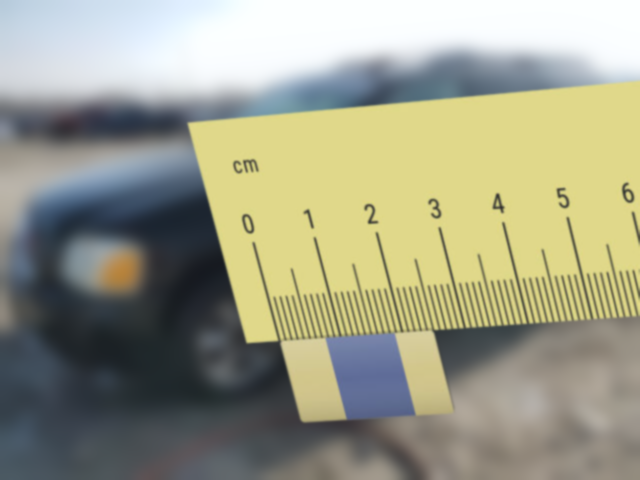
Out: 2.5 cm
